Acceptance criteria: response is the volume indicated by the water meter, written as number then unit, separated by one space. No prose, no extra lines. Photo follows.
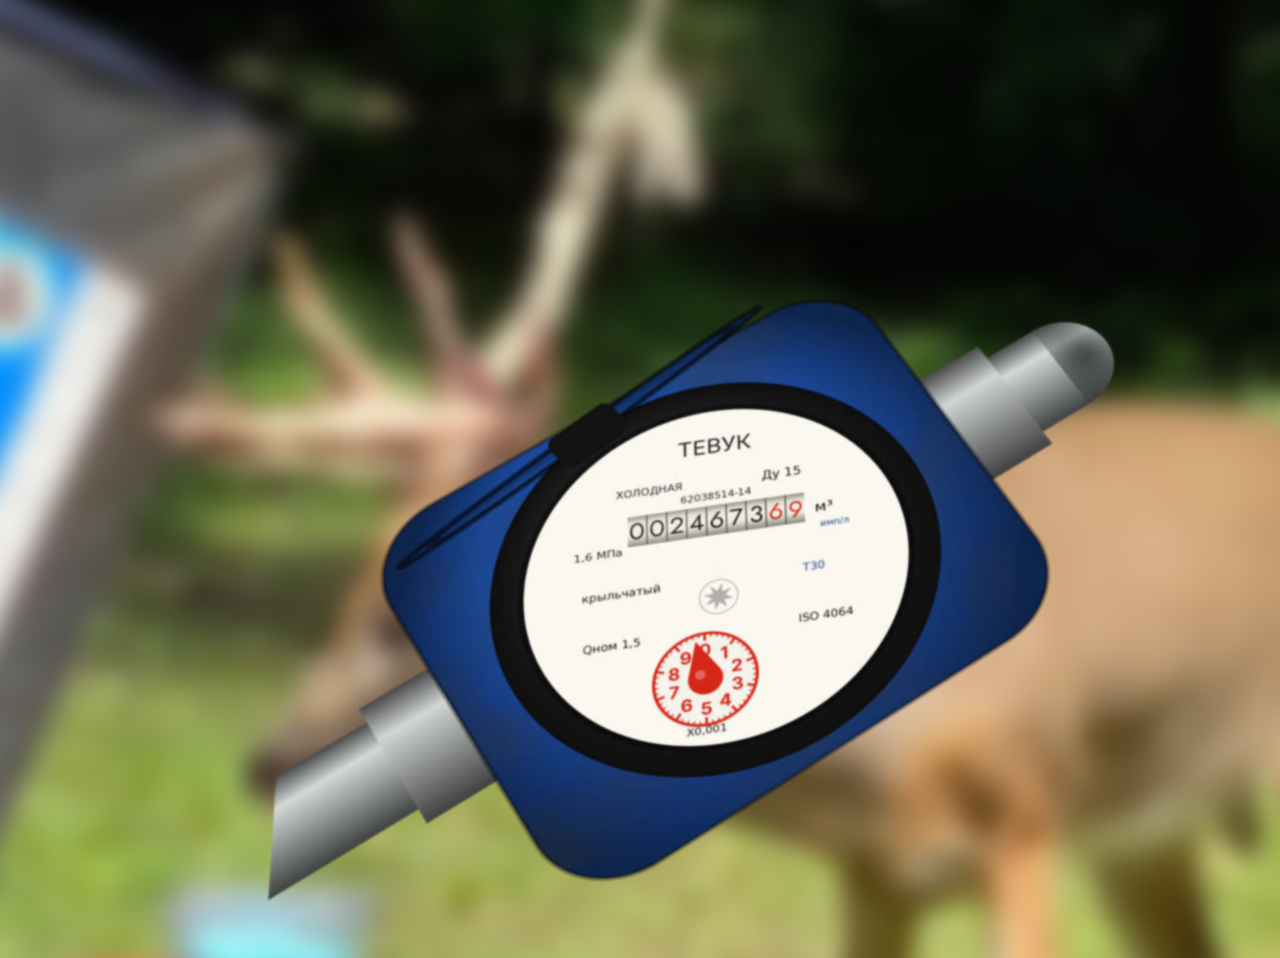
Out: 24673.689 m³
